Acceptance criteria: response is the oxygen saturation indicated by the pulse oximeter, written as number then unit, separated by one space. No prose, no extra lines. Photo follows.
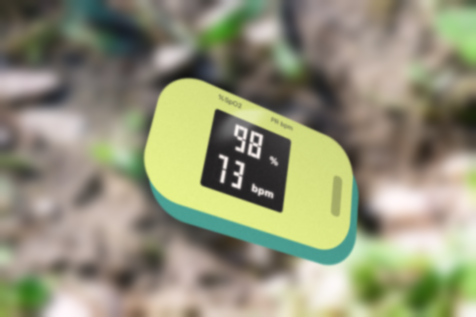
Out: 98 %
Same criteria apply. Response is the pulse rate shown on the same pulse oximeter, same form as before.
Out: 73 bpm
